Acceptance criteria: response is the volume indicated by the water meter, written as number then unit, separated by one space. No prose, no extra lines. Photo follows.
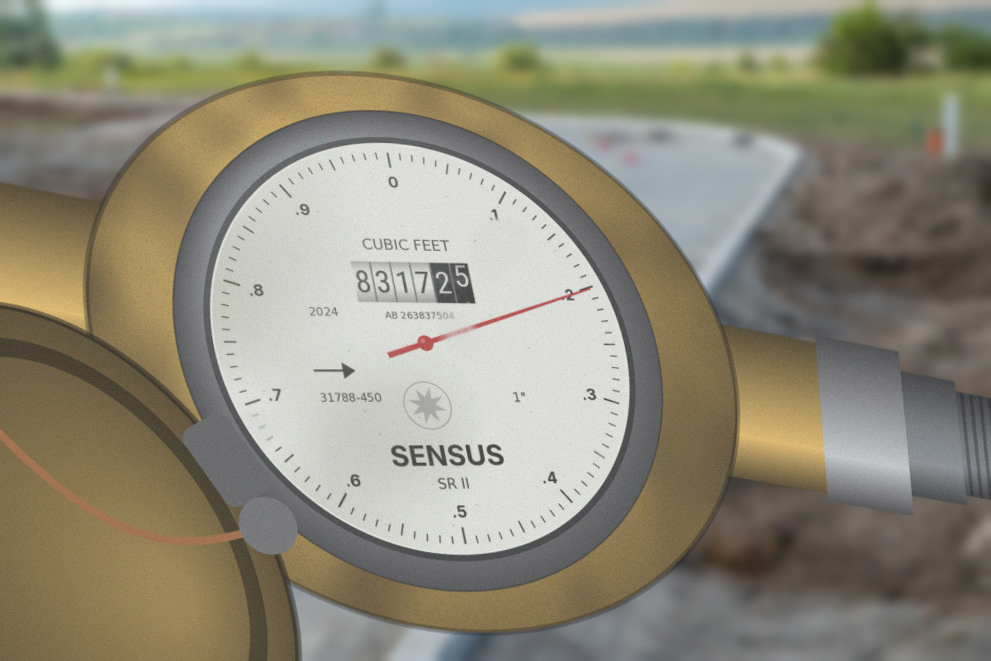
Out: 831725.20 ft³
